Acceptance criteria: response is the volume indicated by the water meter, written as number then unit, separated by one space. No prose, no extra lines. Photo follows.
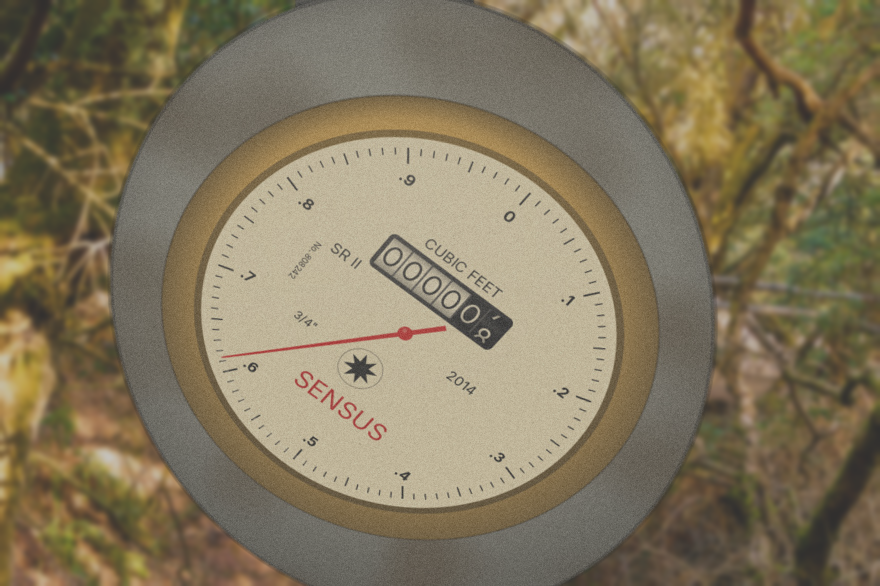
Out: 7.61 ft³
